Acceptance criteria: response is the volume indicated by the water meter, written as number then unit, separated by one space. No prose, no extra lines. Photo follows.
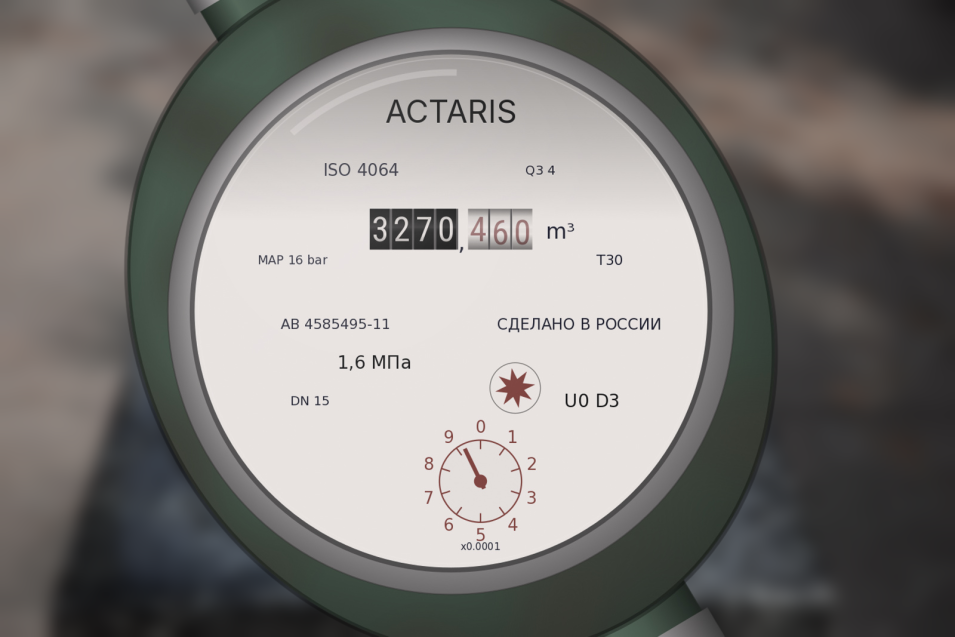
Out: 3270.4599 m³
